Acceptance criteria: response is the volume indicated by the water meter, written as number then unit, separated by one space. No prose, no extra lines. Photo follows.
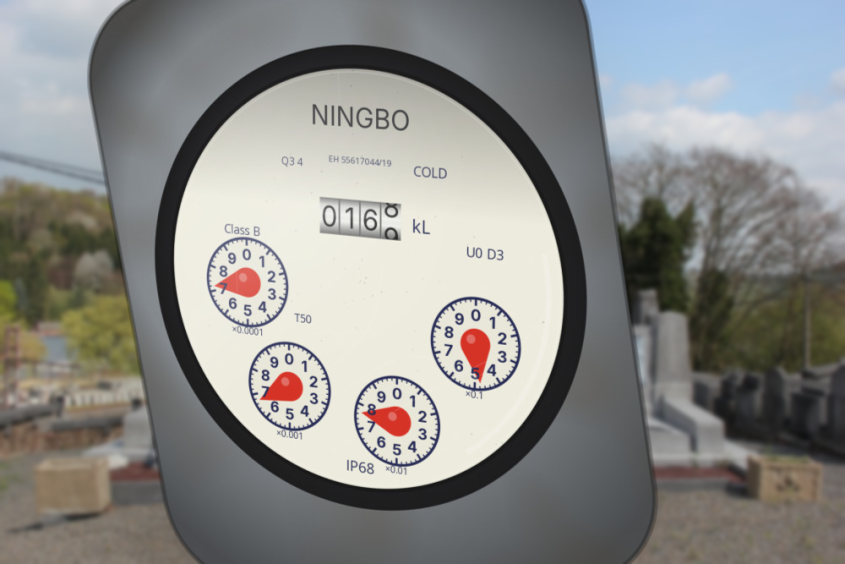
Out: 168.4767 kL
